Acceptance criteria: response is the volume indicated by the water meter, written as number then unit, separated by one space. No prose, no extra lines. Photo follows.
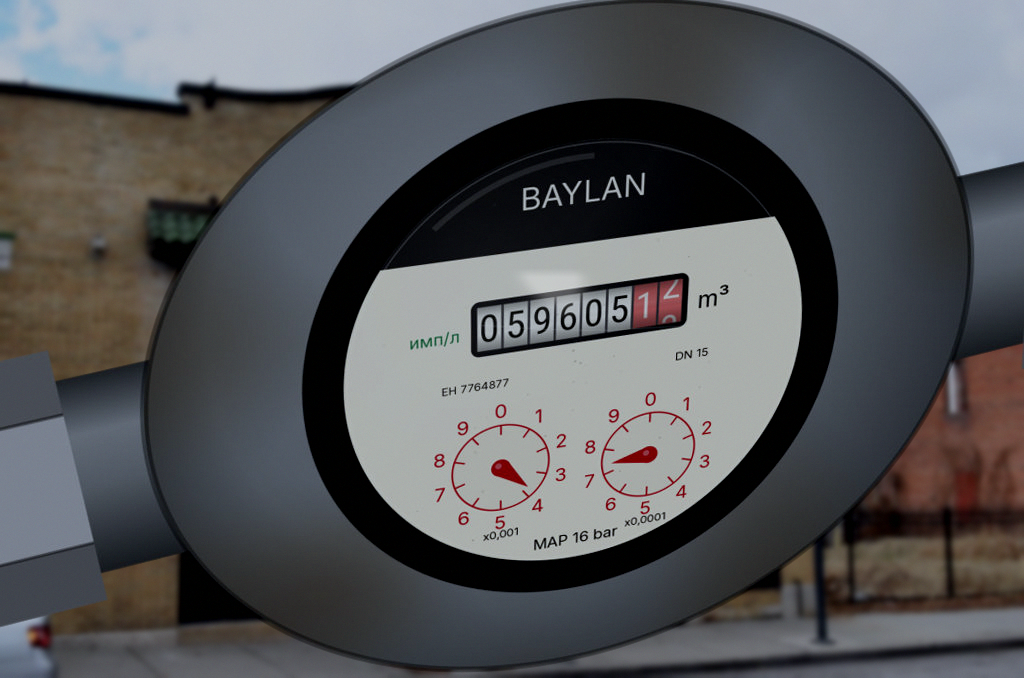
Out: 59605.1237 m³
